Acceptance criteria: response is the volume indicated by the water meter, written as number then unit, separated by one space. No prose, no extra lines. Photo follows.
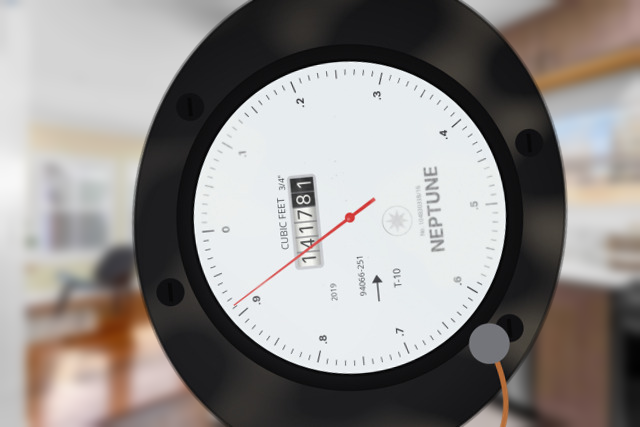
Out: 141780.91 ft³
